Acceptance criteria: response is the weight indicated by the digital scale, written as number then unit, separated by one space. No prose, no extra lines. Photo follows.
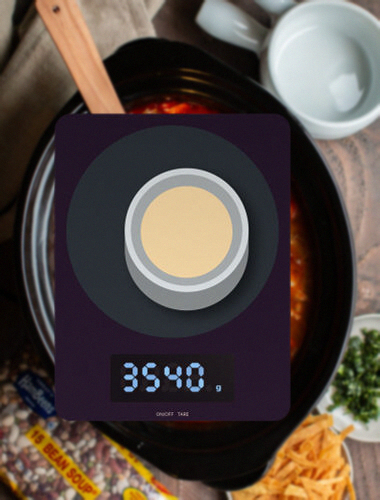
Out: 3540 g
